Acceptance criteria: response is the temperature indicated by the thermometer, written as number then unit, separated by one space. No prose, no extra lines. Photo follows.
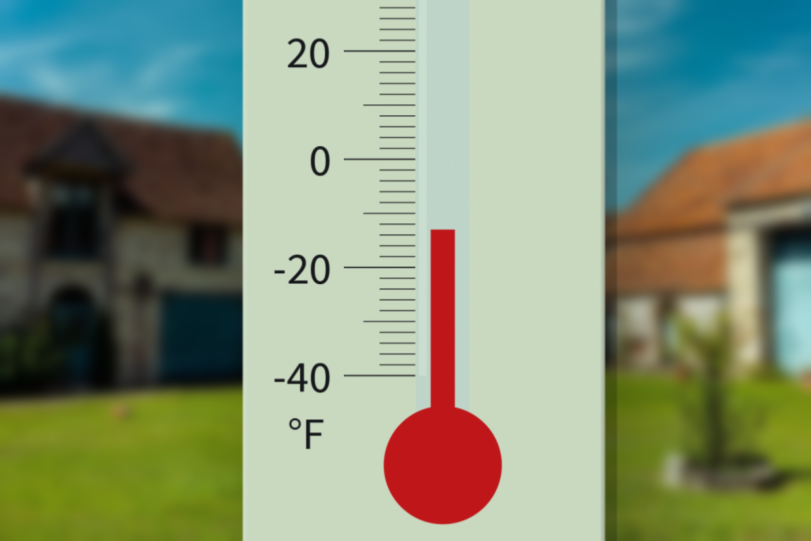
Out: -13 °F
